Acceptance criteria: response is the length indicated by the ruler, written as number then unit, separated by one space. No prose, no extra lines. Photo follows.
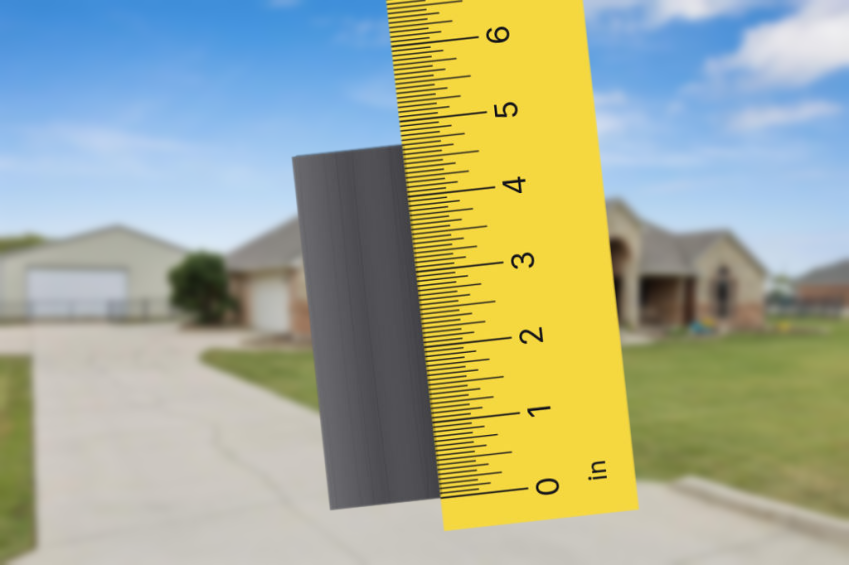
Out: 4.6875 in
